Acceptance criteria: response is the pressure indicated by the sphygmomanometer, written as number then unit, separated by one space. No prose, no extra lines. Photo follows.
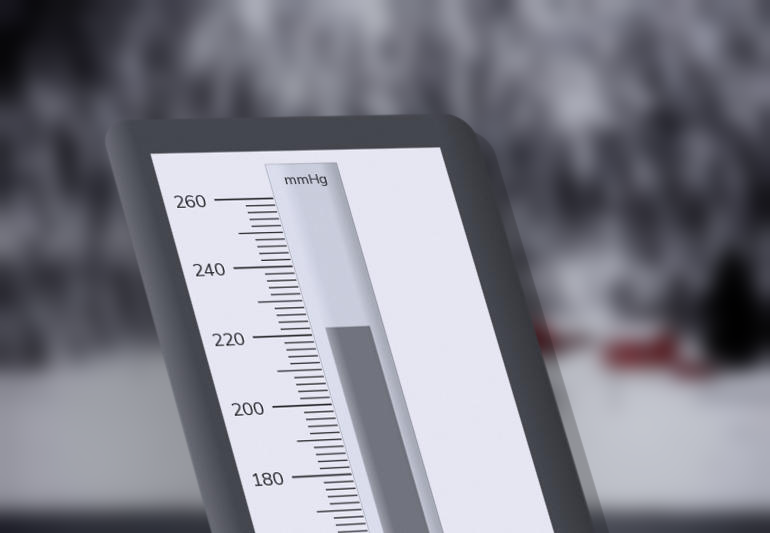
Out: 222 mmHg
